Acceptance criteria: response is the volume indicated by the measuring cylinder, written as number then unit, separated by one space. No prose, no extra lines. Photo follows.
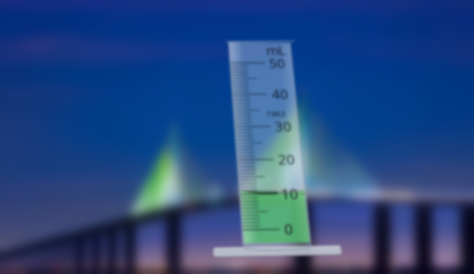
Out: 10 mL
